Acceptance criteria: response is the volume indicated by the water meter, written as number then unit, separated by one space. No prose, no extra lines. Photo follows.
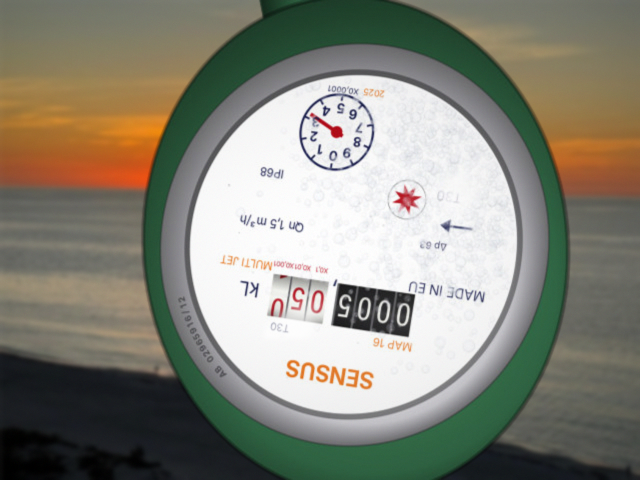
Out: 5.0503 kL
